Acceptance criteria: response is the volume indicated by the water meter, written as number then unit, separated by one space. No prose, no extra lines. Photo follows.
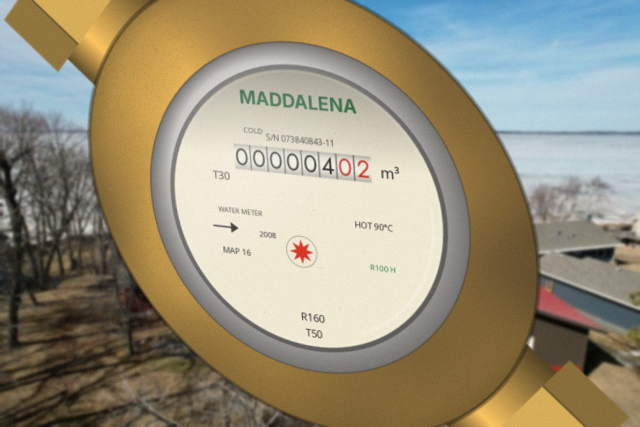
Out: 4.02 m³
